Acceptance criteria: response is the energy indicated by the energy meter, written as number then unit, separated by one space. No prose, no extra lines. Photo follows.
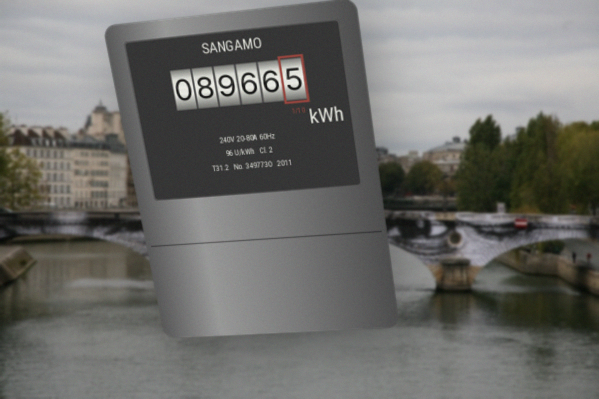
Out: 8966.5 kWh
